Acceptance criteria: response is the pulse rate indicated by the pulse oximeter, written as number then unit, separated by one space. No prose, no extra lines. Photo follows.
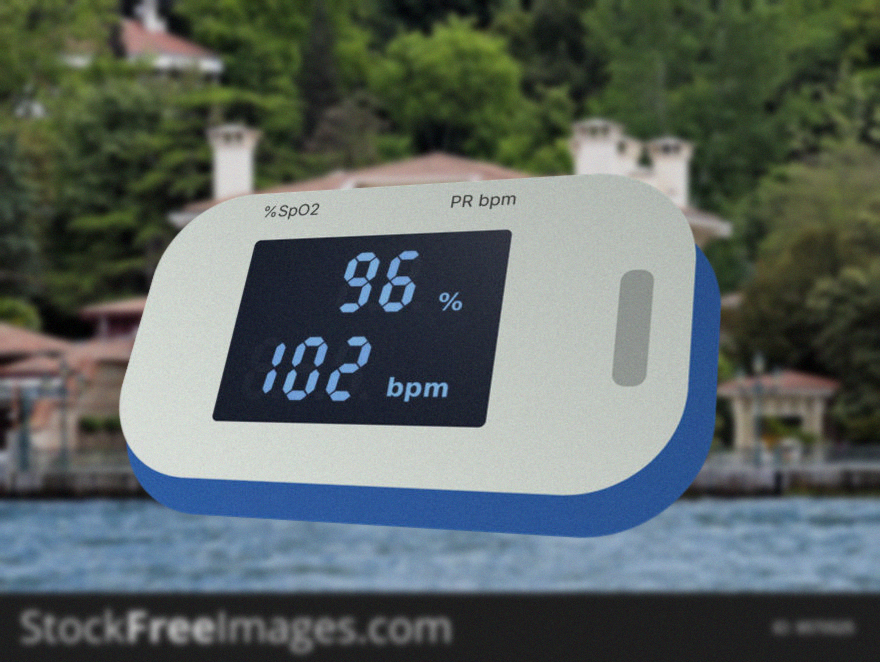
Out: 102 bpm
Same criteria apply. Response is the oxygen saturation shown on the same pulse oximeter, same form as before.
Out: 96 %
